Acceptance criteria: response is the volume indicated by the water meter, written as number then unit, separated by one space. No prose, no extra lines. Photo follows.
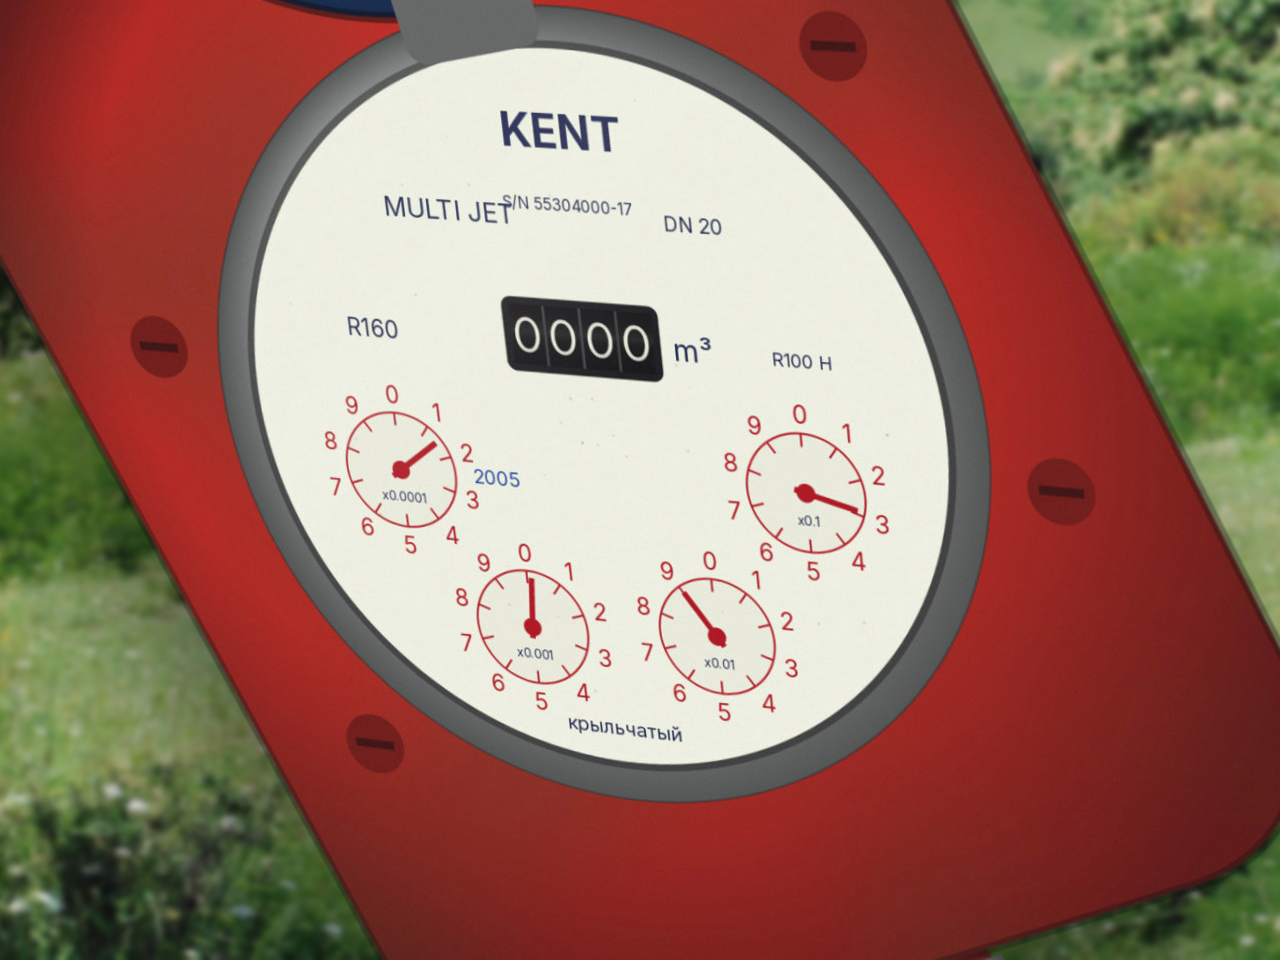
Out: 0.2901 m³
